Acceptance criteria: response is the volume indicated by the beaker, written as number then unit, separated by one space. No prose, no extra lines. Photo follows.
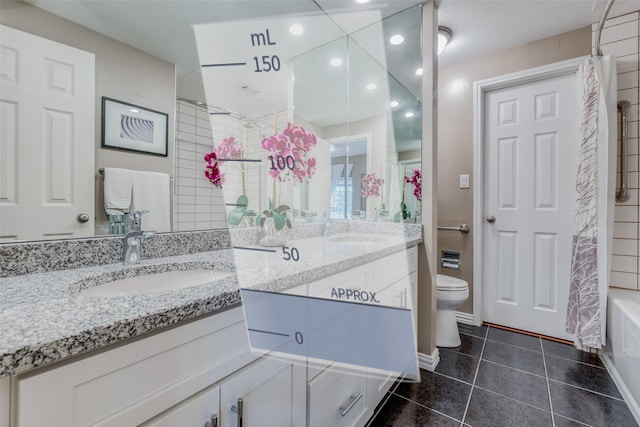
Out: 25 mL
